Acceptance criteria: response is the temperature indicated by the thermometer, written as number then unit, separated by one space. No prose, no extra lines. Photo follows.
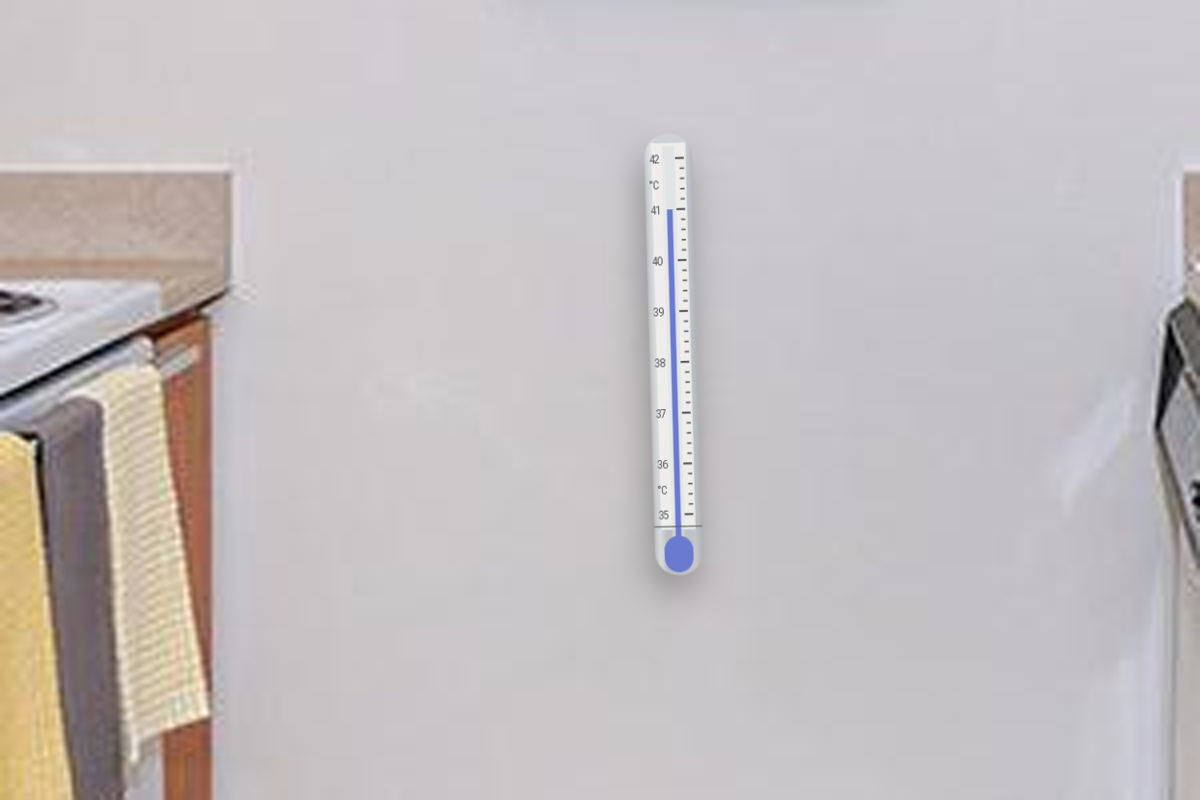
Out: 41 °C
